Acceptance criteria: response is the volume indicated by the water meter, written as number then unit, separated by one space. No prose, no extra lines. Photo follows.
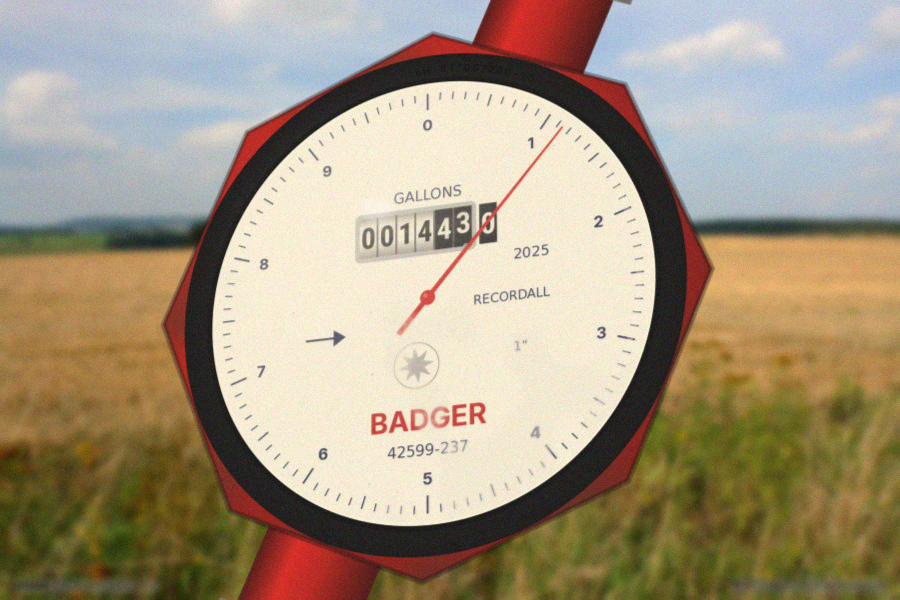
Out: 14431.1 gal
